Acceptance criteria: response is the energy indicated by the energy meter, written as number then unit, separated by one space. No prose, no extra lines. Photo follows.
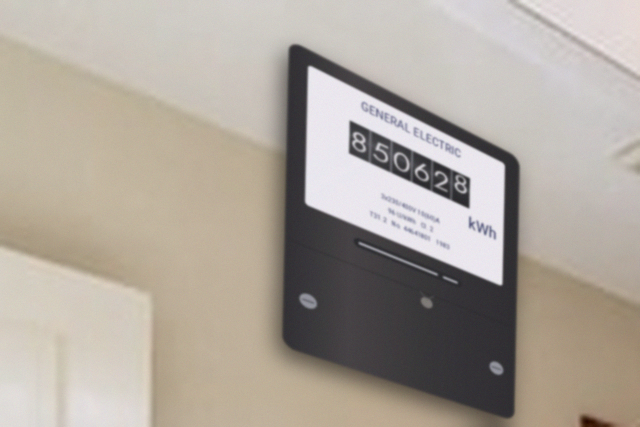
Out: 850628 kWh
